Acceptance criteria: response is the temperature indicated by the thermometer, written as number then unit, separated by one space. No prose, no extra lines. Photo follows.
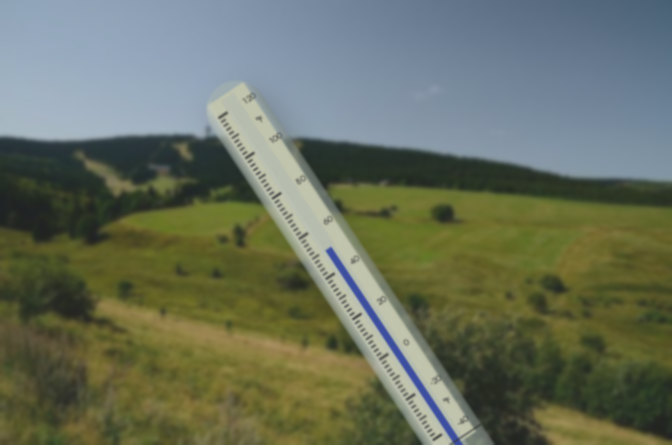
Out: 50 °F
